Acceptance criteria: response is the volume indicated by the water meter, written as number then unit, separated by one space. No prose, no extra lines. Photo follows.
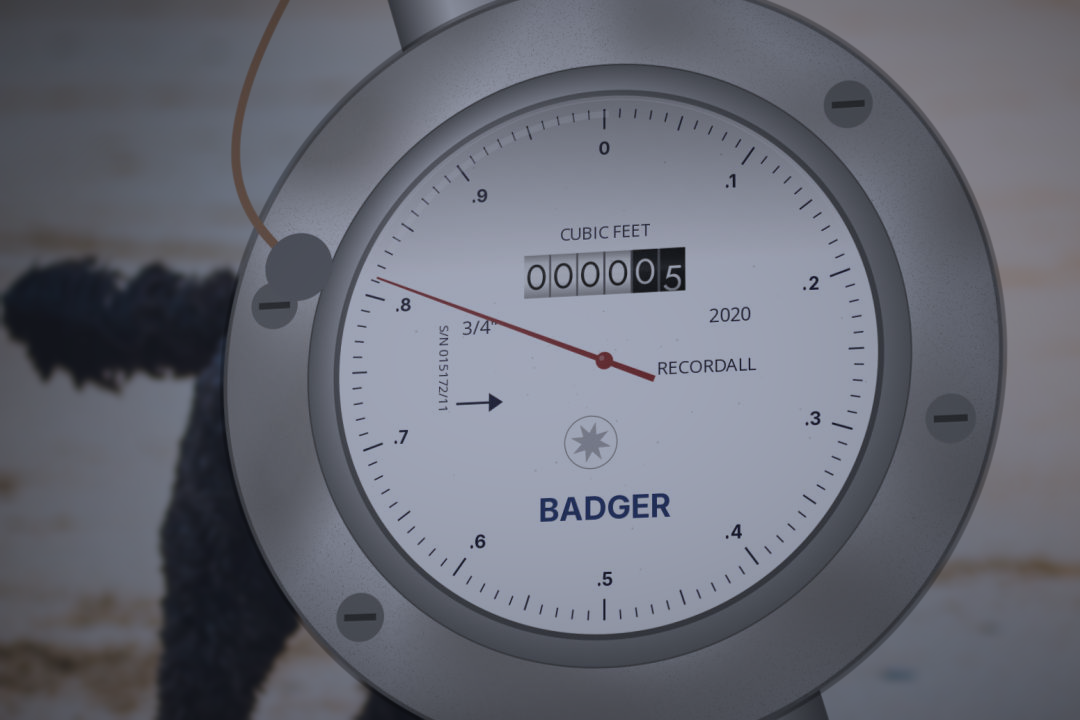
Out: 4.81 ft³
